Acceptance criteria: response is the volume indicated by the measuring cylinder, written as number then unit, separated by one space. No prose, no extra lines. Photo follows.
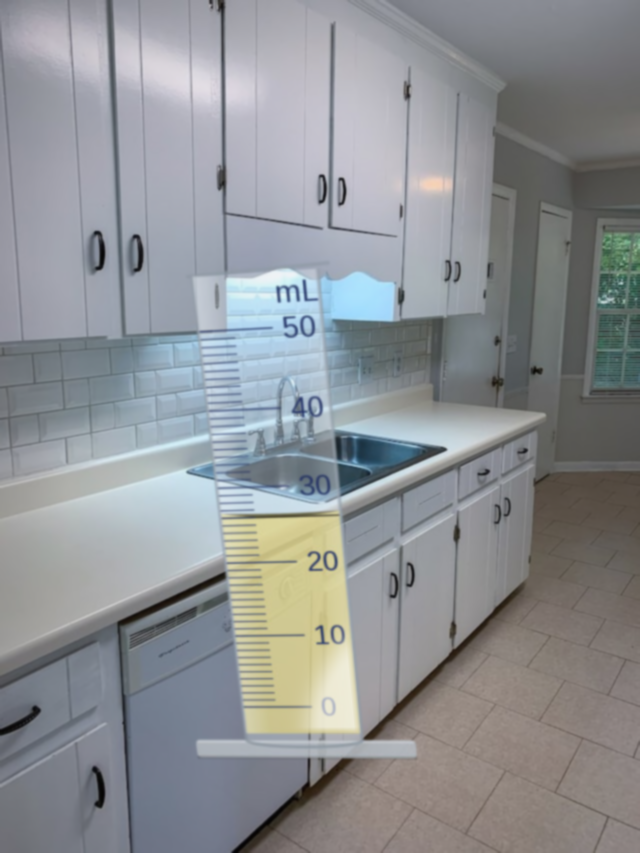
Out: 26 mL
